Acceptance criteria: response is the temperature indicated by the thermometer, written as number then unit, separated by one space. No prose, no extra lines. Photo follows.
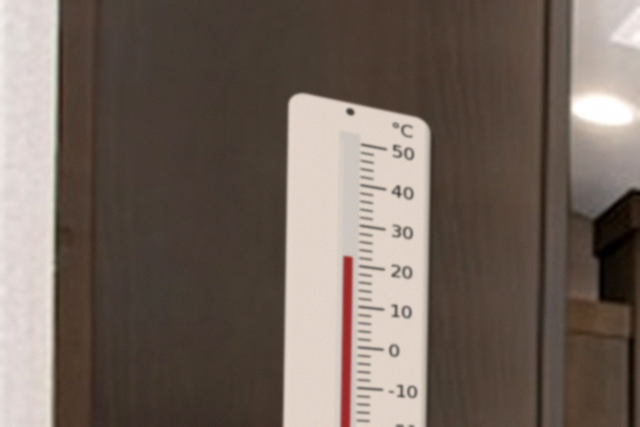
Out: 22 °C
